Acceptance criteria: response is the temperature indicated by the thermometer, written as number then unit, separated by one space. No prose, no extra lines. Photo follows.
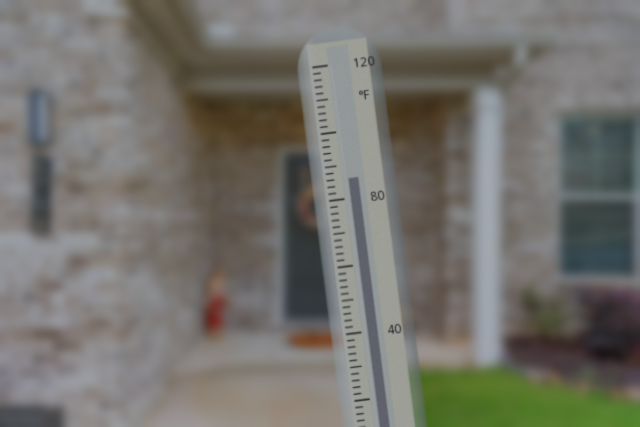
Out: 86 °F
